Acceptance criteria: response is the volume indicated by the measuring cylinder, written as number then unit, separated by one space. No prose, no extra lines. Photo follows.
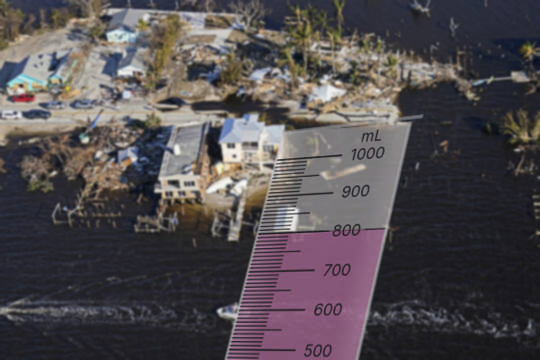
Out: 800 mL
